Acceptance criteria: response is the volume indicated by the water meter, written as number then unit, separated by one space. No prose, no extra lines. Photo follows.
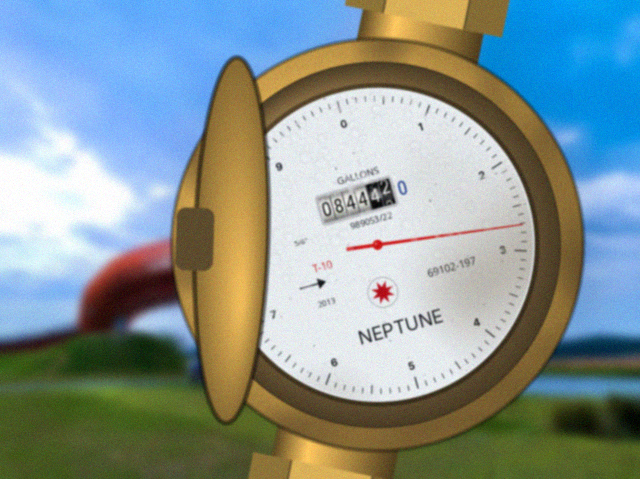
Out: 844422.7 gal
